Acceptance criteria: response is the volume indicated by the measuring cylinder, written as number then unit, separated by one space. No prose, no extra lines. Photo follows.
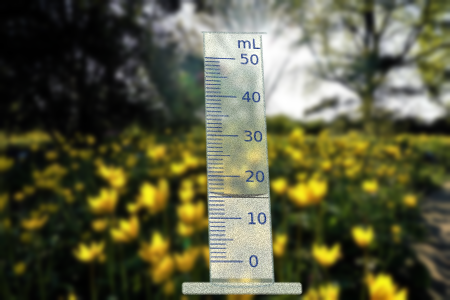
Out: 15 mL
